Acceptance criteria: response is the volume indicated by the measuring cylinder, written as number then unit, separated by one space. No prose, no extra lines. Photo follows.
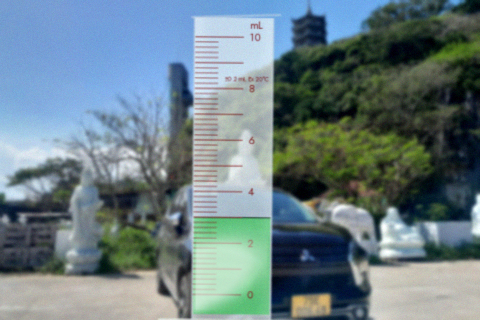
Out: 3 mL
